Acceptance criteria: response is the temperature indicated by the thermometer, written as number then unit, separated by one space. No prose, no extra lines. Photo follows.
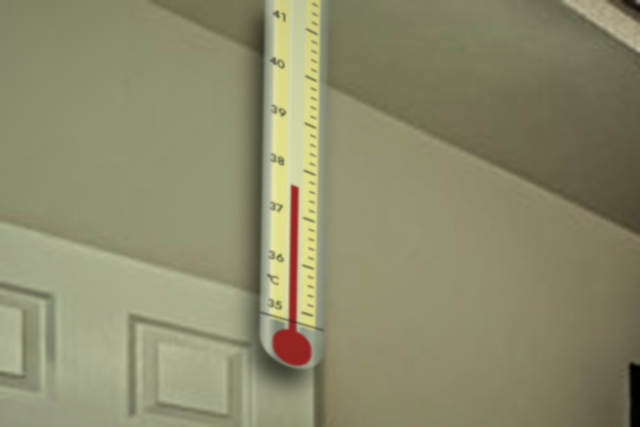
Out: 37.6 °C
